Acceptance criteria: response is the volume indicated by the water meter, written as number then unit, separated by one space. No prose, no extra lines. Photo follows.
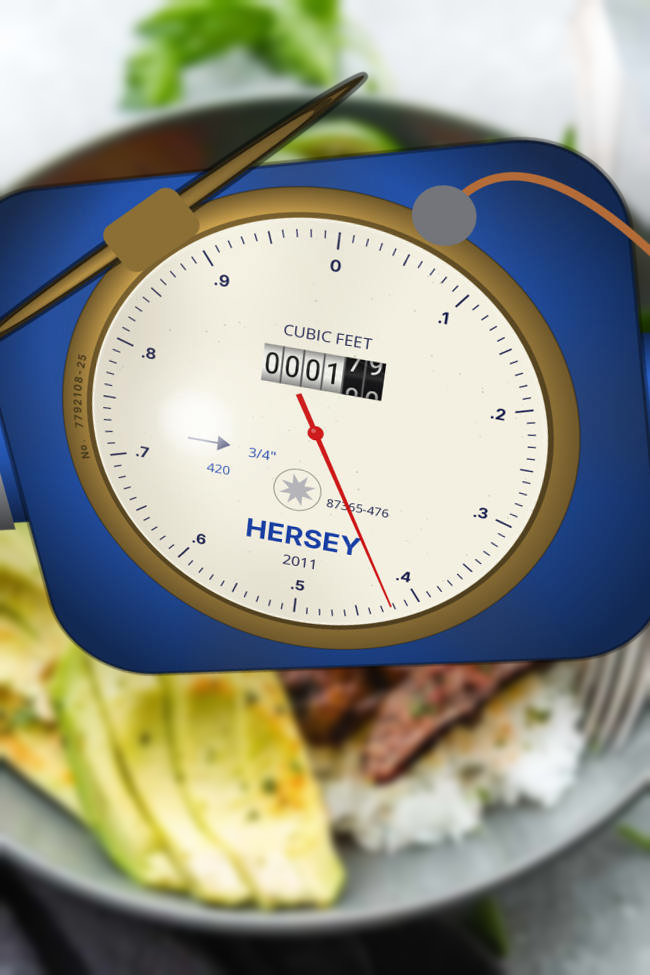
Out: 179.42 ft³
